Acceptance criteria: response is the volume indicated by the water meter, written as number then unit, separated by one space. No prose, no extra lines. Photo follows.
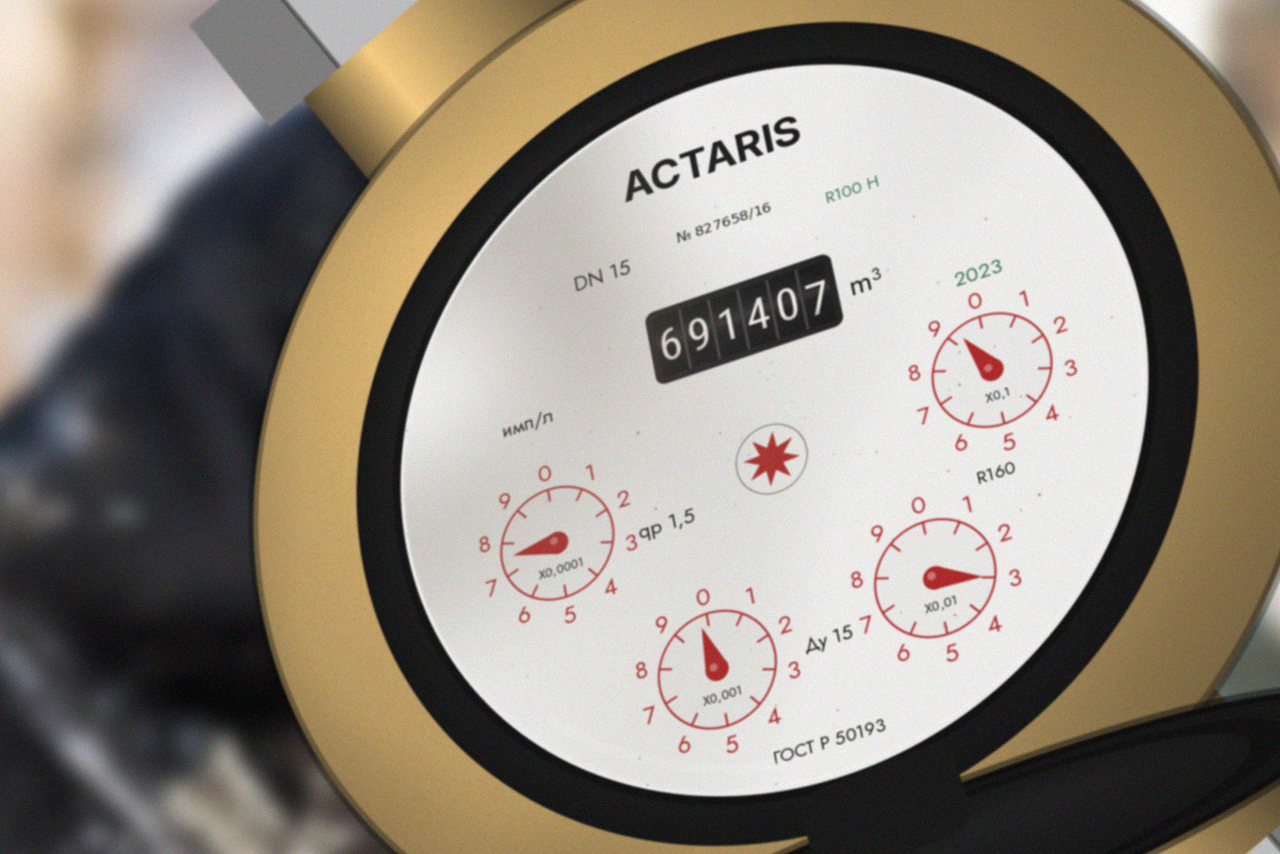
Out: 691406.9297 m³
